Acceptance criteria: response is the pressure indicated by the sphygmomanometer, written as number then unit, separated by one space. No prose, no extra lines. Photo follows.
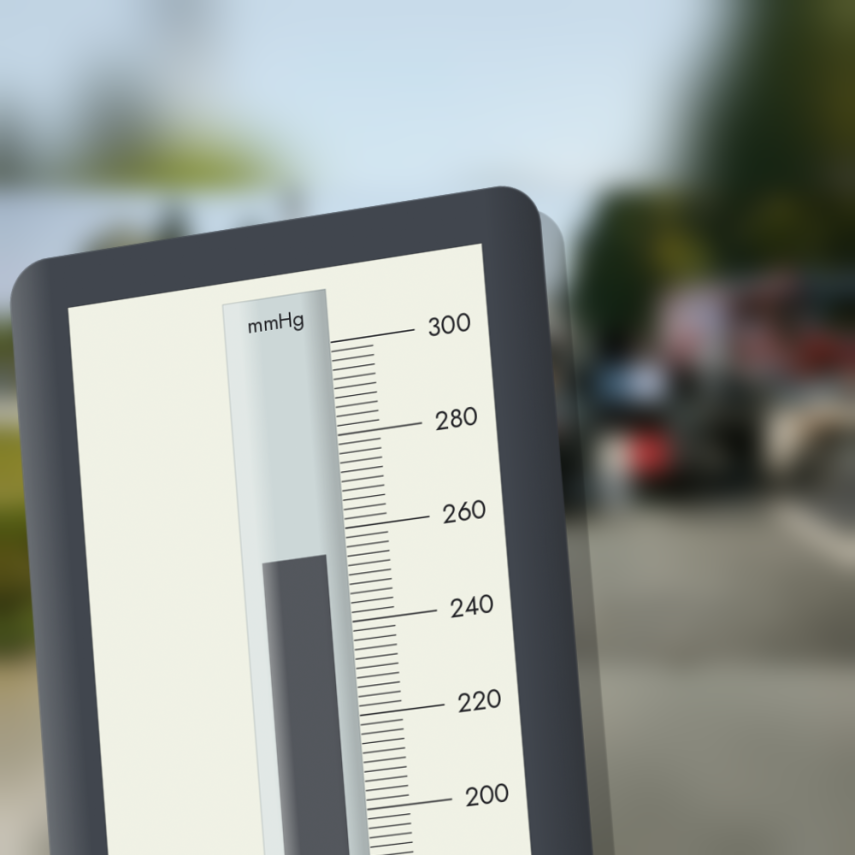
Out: 255 mmHg
